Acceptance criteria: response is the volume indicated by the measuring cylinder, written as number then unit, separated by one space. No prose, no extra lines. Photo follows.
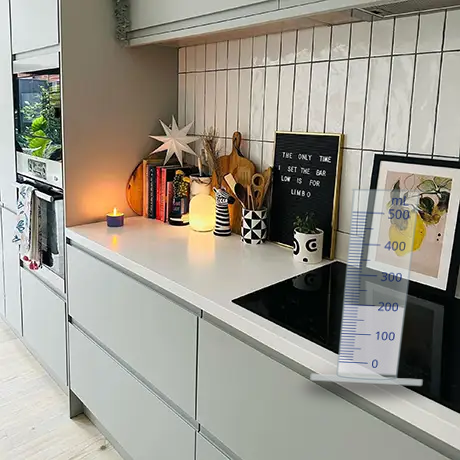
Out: 200 mL
